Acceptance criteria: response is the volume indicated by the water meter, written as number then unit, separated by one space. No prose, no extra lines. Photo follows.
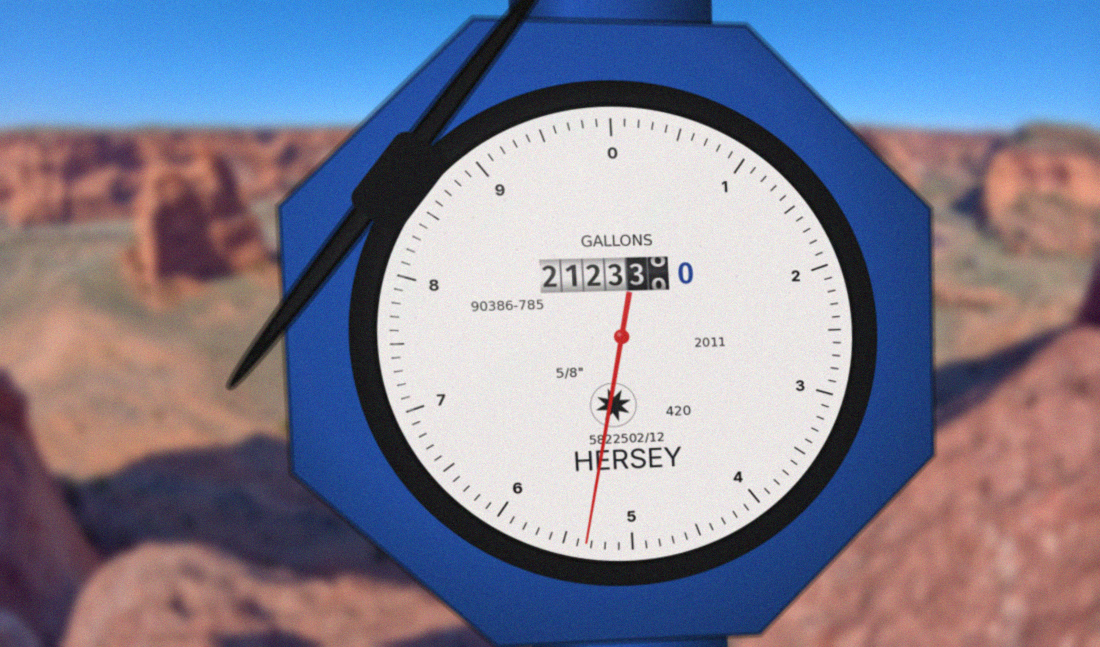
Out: 2123385.3 gal
